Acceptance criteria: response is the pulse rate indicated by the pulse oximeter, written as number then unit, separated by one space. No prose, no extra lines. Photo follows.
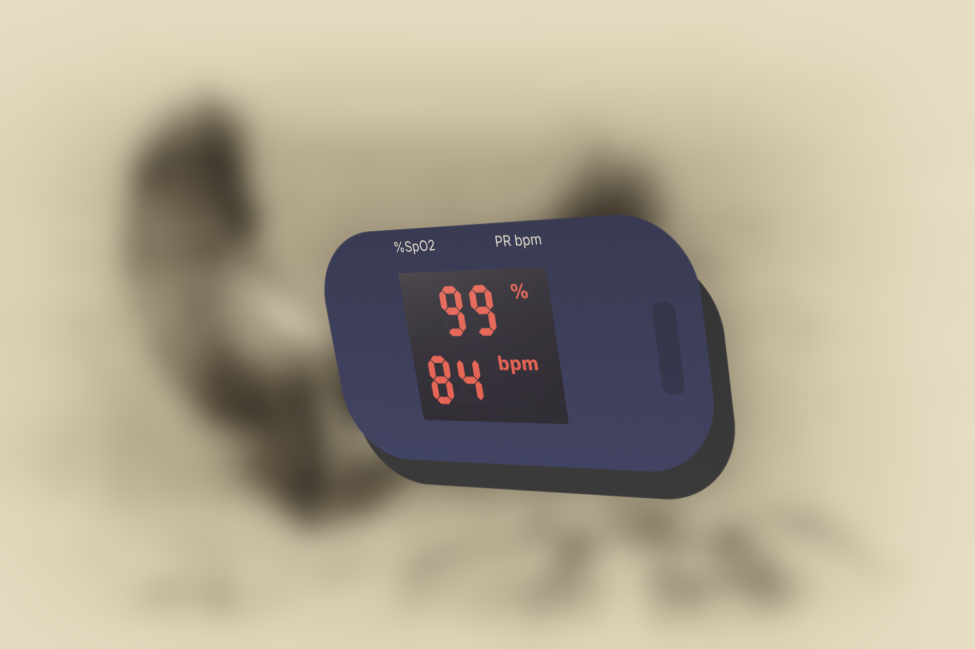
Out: 84 bpm
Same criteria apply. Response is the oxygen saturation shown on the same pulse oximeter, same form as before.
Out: 99 %
